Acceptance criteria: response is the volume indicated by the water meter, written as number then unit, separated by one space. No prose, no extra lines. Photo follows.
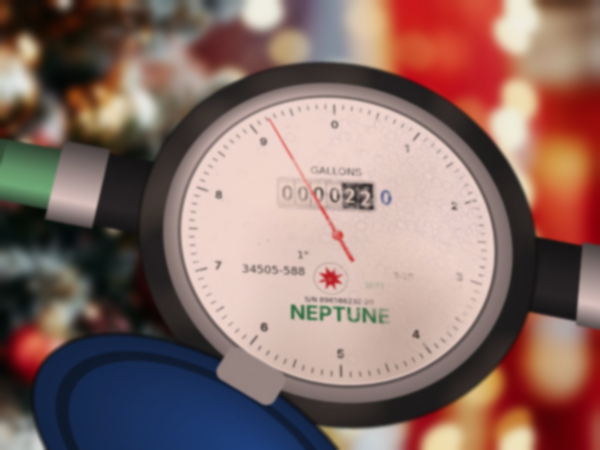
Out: 219.2 gal
